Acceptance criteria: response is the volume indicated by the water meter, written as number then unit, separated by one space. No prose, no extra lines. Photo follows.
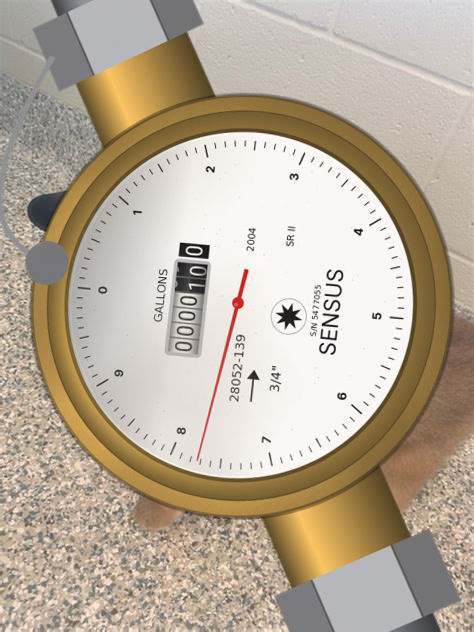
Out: 97.7 gal
